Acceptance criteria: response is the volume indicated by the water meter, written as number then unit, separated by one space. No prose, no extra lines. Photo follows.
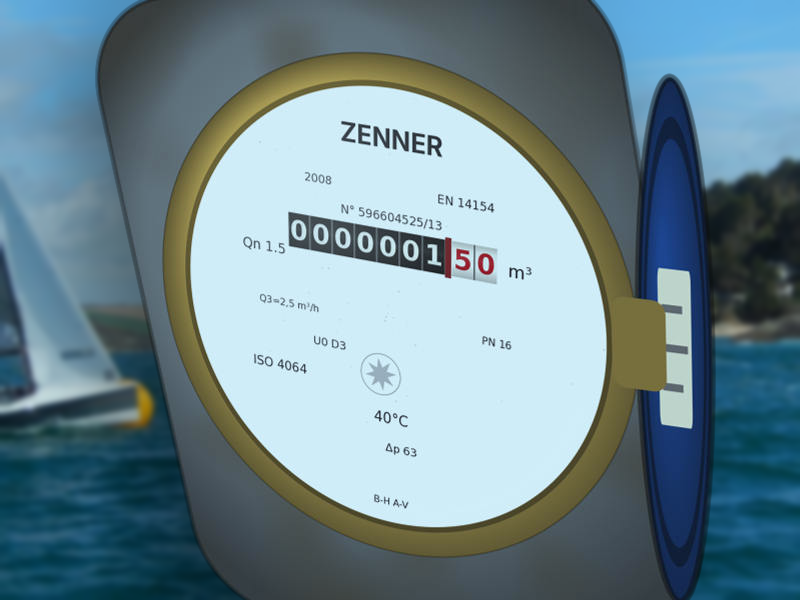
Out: 1.50 m³
